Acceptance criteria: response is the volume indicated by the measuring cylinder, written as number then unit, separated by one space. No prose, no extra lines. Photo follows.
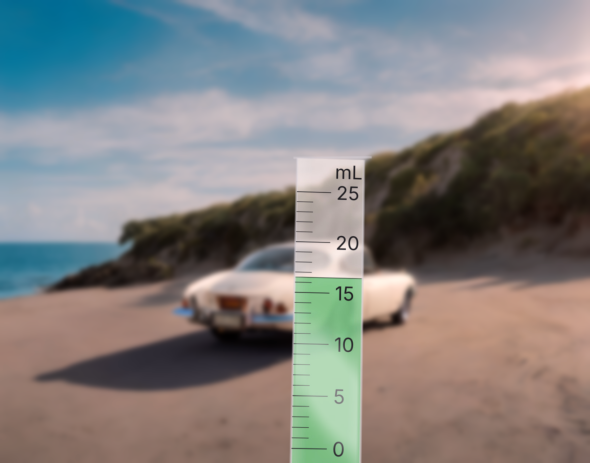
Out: 16.5 mL
